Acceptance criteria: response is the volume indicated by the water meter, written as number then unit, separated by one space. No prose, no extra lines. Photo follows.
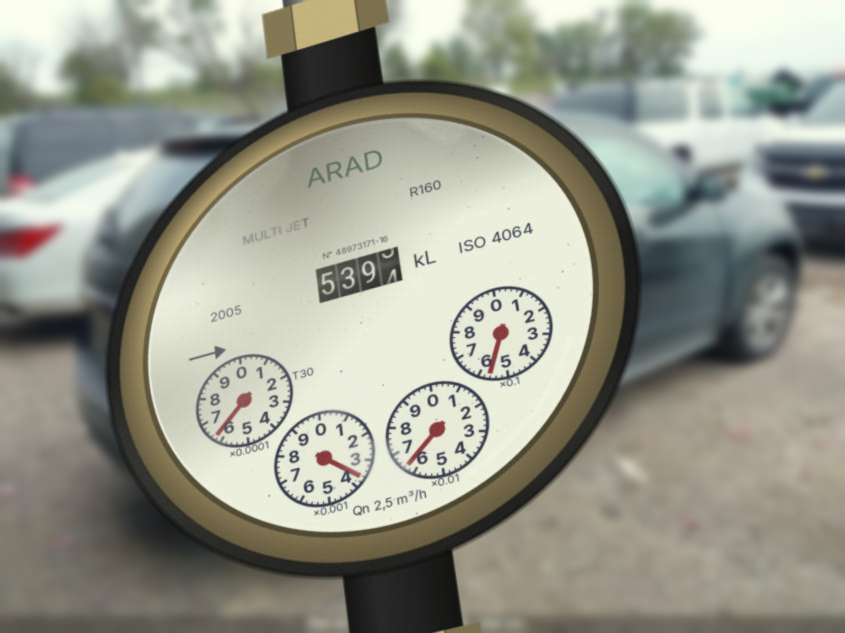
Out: 5393.5636 kL
